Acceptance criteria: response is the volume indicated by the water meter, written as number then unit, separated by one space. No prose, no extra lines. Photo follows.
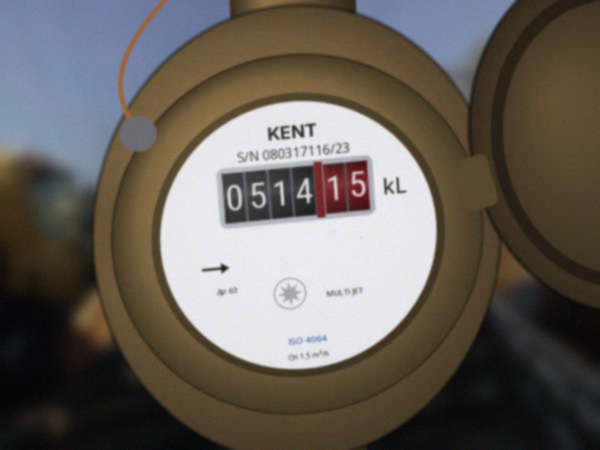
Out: 514.15 kL
